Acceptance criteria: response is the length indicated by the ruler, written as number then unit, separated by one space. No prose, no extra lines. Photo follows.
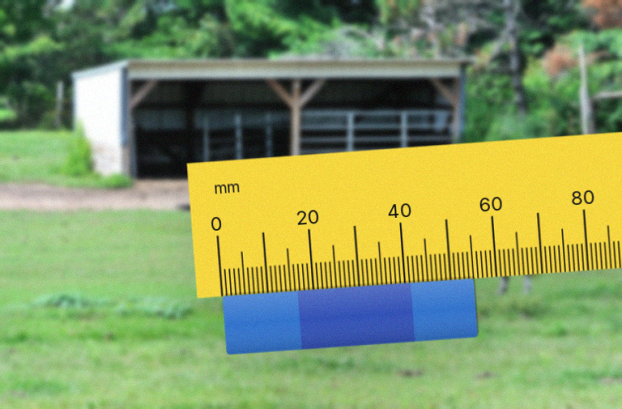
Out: 55 mm
